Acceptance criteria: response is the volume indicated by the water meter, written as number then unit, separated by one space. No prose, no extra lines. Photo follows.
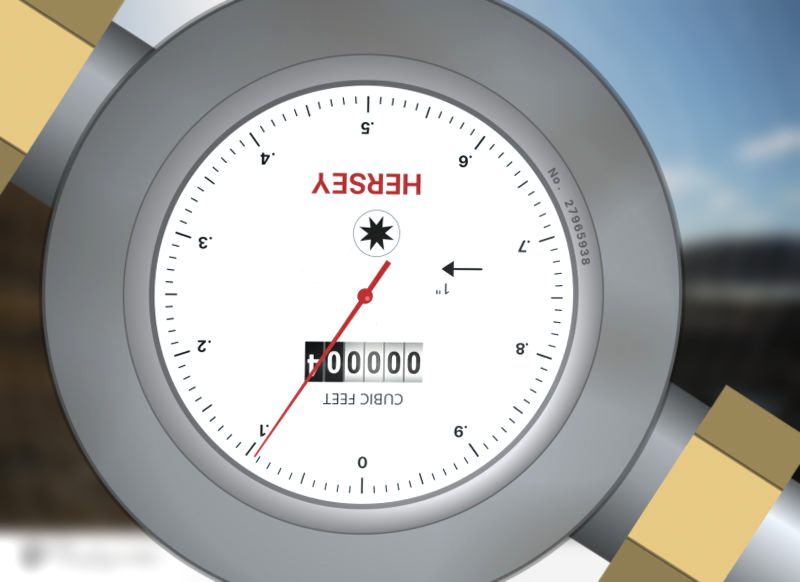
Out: 4.09 ft³
